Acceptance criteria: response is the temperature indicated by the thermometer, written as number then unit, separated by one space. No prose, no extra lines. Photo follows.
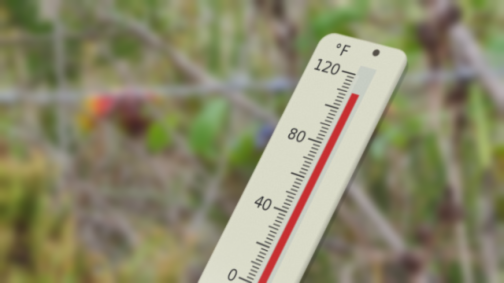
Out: 110 °F
